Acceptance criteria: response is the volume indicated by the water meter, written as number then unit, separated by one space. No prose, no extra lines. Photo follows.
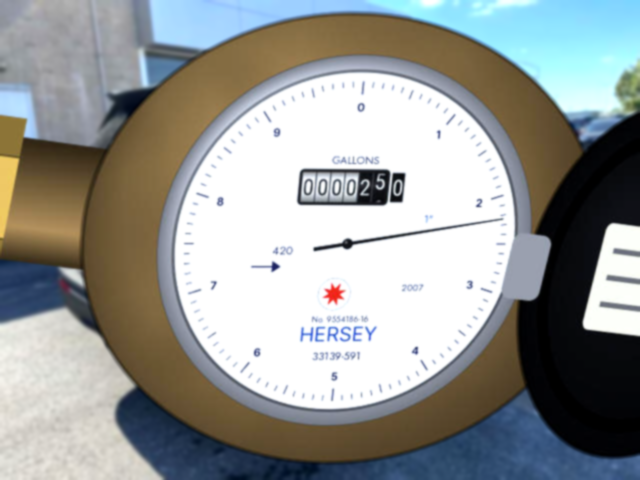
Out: 252.2 gal
